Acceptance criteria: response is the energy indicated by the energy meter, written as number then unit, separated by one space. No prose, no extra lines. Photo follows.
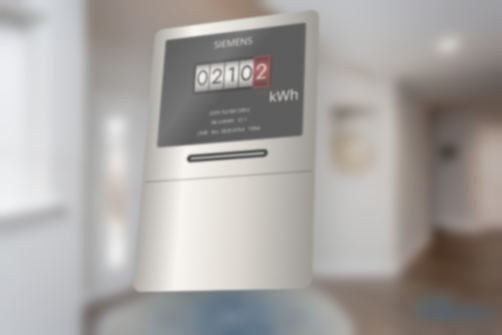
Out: 210.2 kWh
